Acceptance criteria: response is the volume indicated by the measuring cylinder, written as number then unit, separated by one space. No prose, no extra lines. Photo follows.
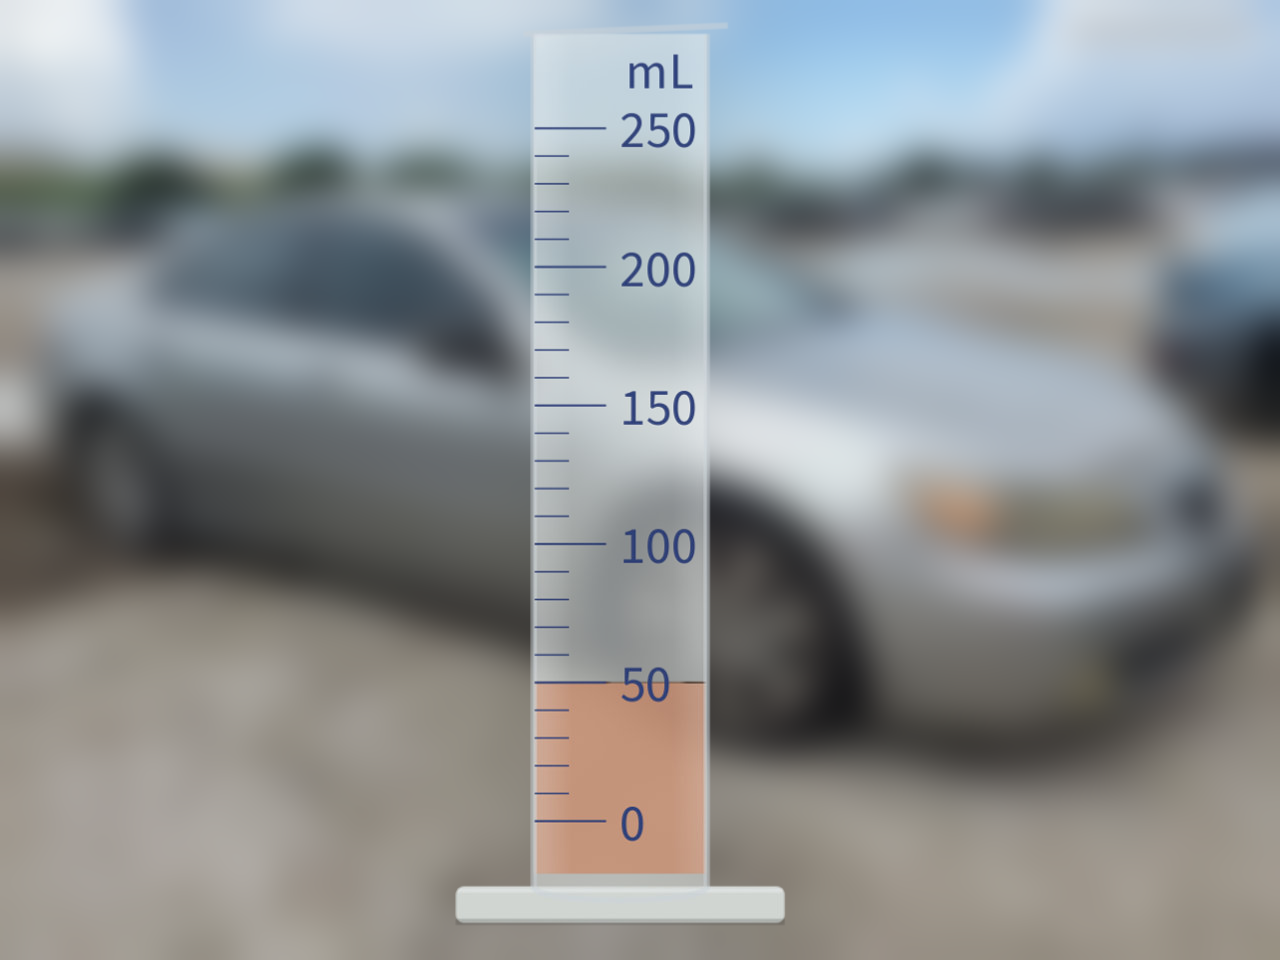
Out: 50 mL
